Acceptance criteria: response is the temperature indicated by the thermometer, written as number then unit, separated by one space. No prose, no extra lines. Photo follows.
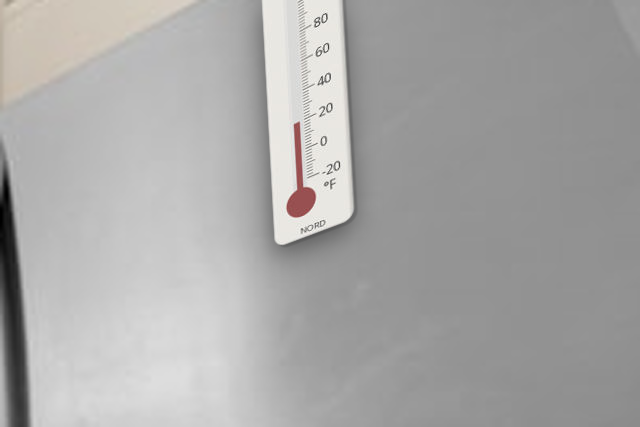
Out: 20 °F
